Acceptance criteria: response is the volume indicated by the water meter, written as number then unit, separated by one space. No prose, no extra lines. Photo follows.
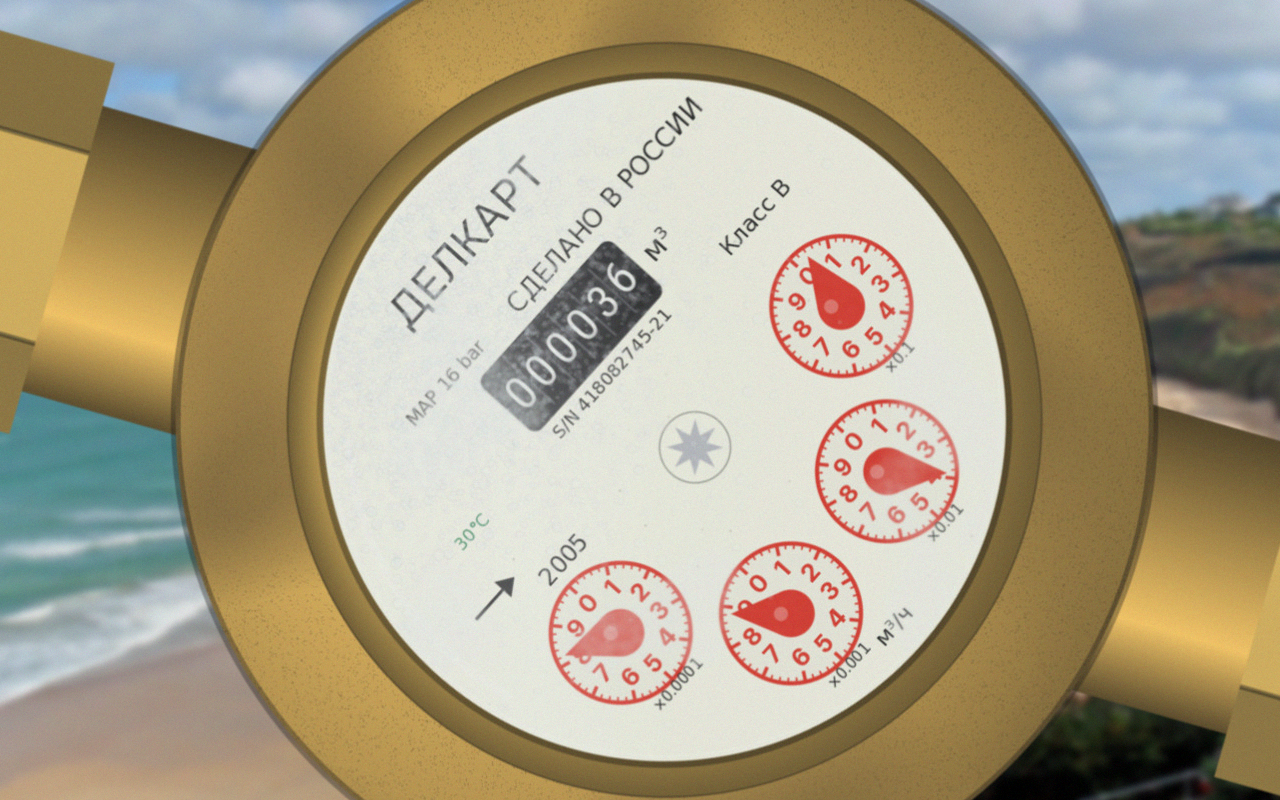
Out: 36.0388 m³
